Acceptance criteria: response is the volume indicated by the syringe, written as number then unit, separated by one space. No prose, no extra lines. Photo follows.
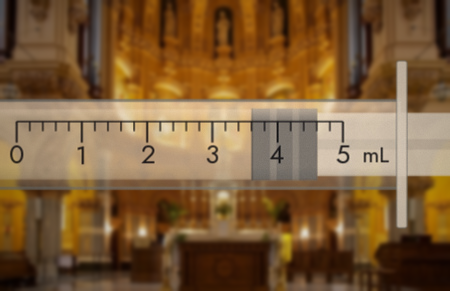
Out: 3.6 mL
